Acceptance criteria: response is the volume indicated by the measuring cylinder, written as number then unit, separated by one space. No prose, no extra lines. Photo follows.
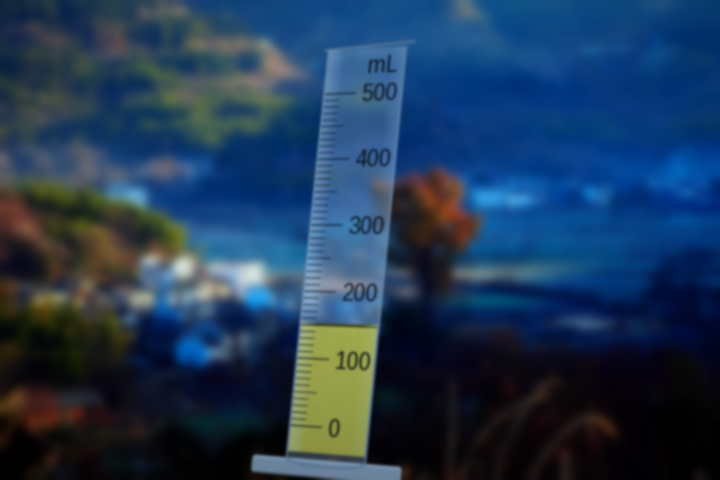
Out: 150 mL
